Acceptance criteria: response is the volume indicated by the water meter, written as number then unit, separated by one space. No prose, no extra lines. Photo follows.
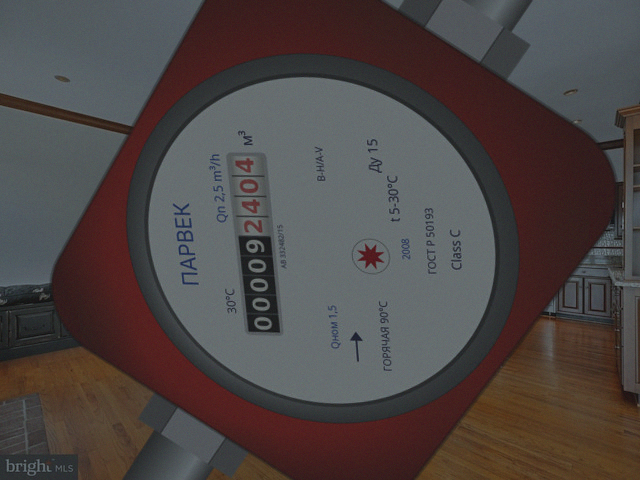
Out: 9.2404 m³
